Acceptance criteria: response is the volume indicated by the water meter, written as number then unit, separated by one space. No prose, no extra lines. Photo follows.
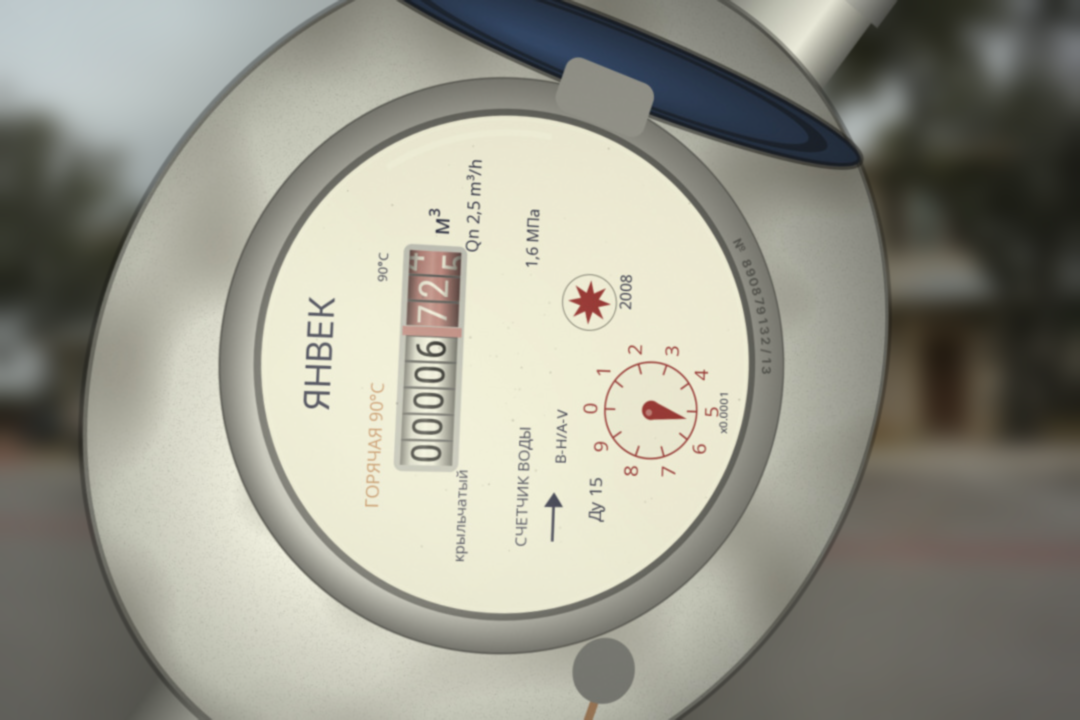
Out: 6.7245 m³
